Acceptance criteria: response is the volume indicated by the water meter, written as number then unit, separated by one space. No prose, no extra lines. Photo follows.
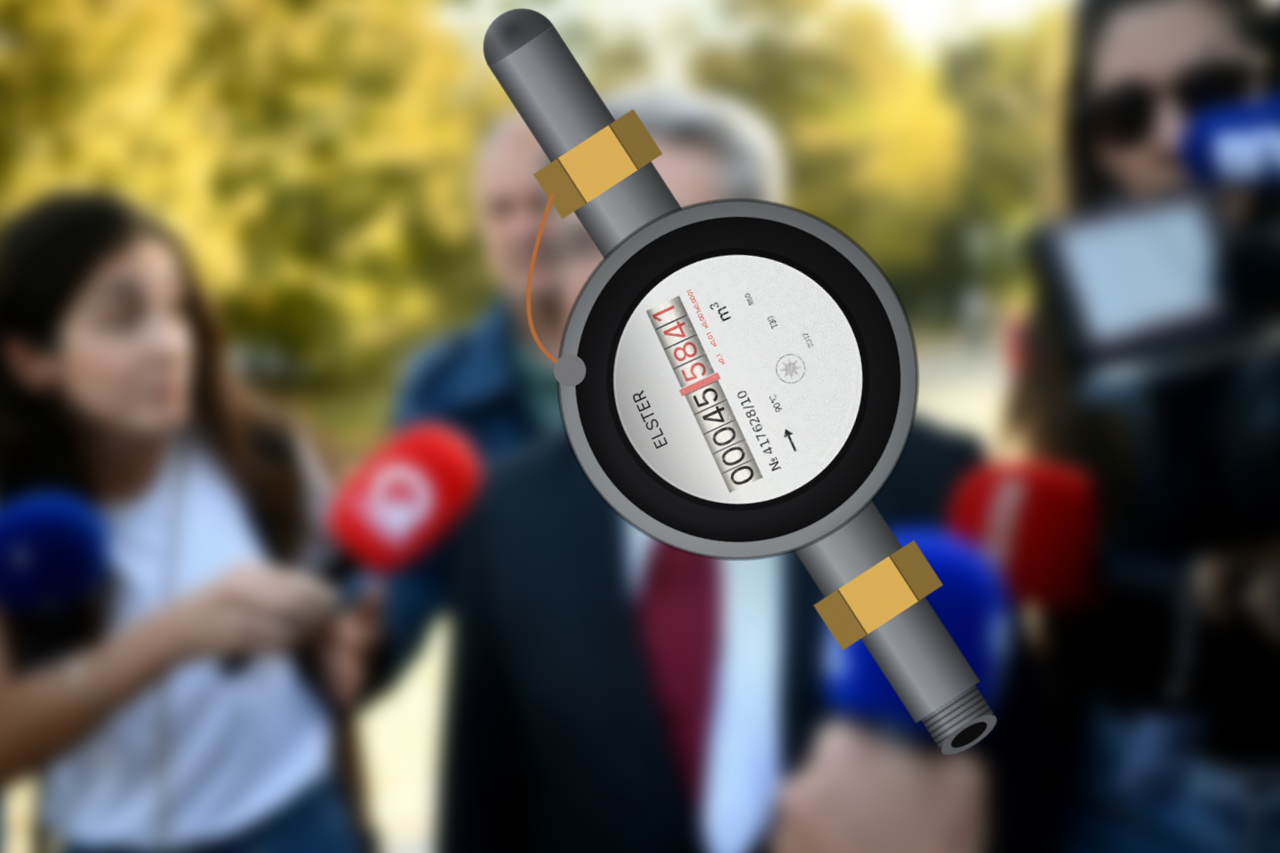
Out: 45.5841 m³
